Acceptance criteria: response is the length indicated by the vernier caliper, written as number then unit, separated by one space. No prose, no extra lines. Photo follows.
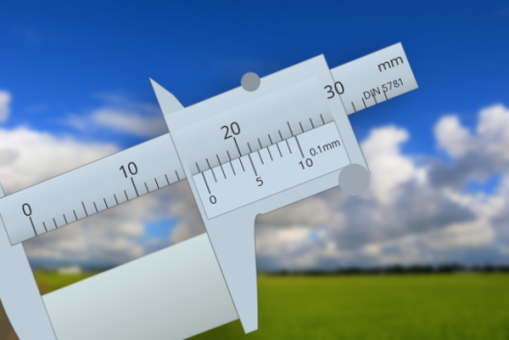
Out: 16.2 mm
